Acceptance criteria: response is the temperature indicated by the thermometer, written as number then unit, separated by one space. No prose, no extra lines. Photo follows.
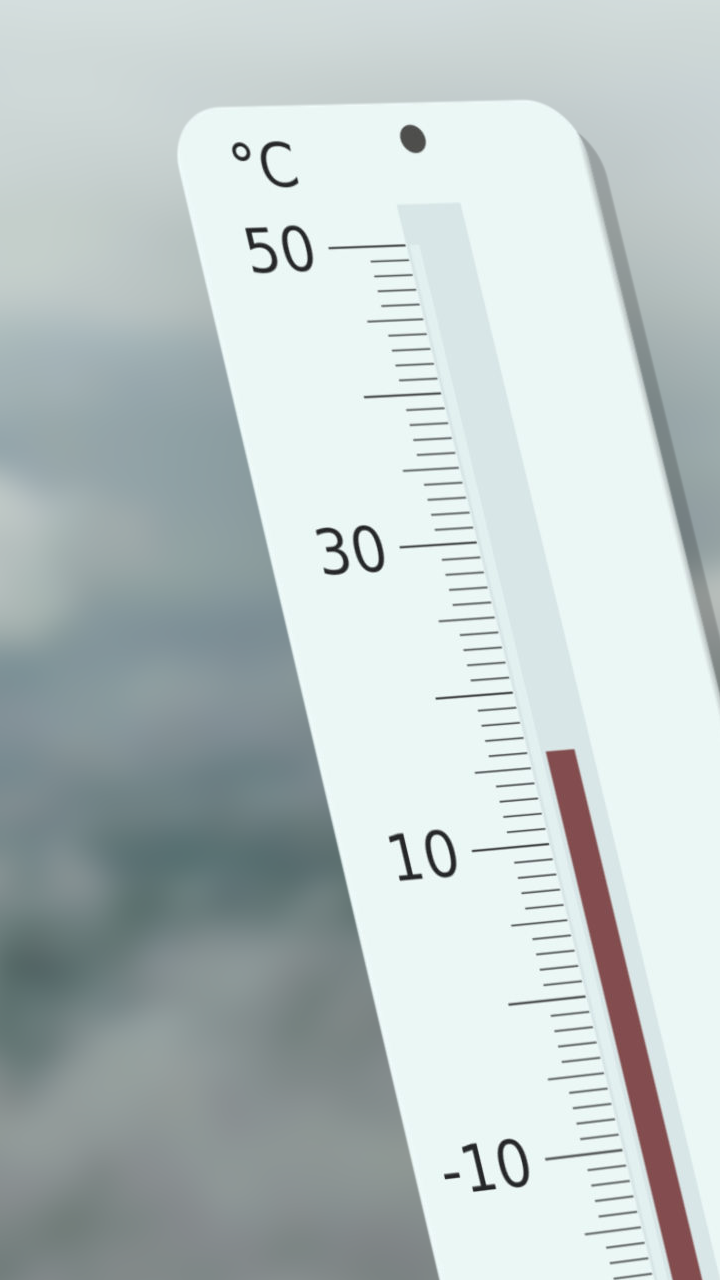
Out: 16 °C
